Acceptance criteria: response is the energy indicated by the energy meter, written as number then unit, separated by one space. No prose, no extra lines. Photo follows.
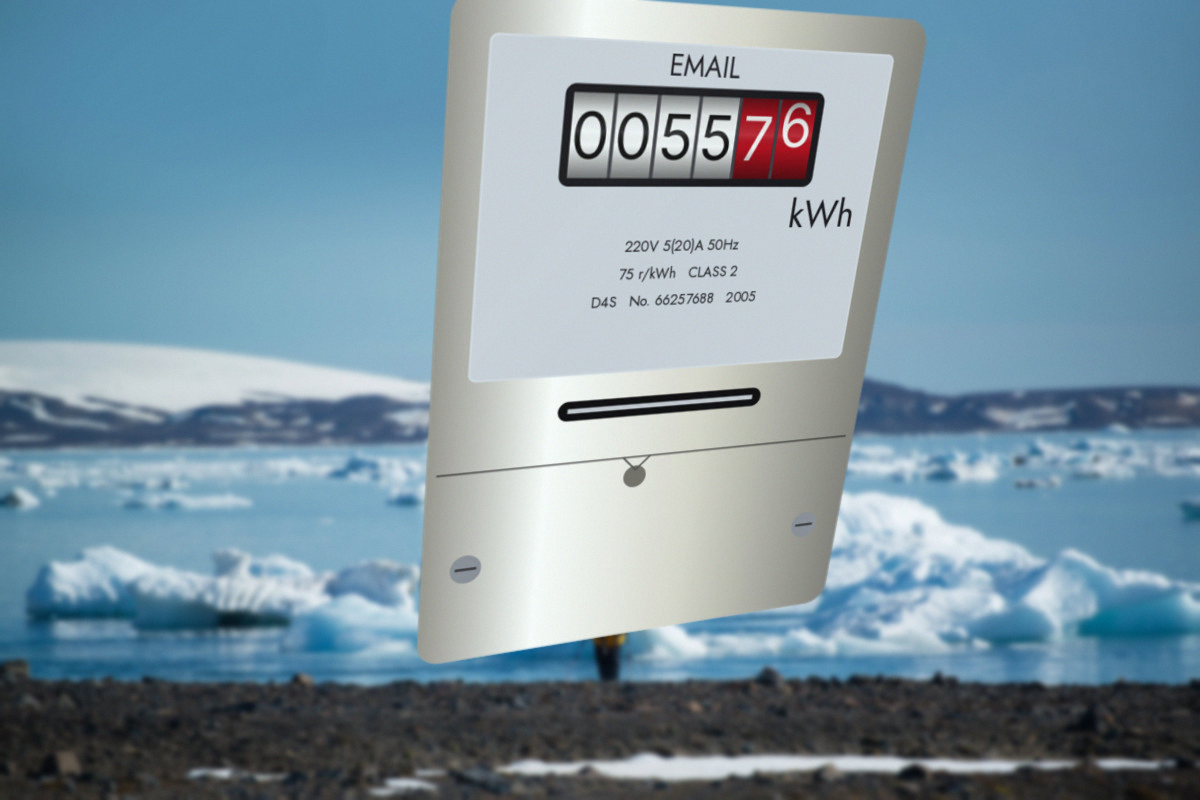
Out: 55.76 kWh
